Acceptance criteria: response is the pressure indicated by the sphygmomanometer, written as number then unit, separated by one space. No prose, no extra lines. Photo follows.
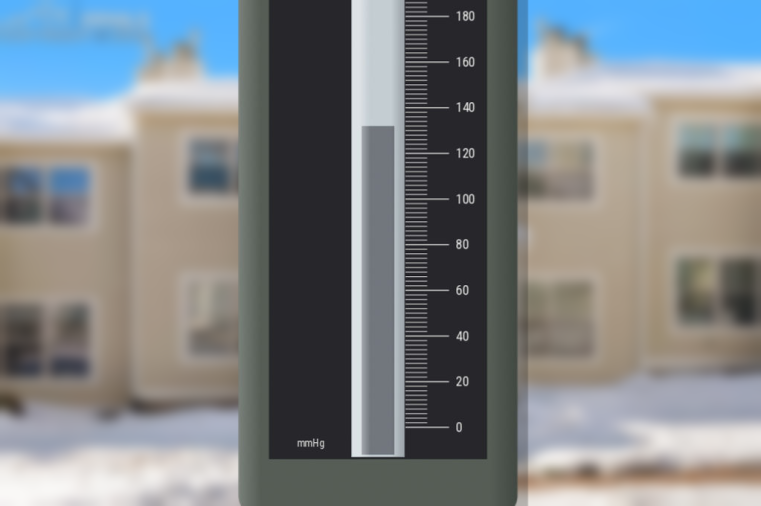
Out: 132 mmHg
